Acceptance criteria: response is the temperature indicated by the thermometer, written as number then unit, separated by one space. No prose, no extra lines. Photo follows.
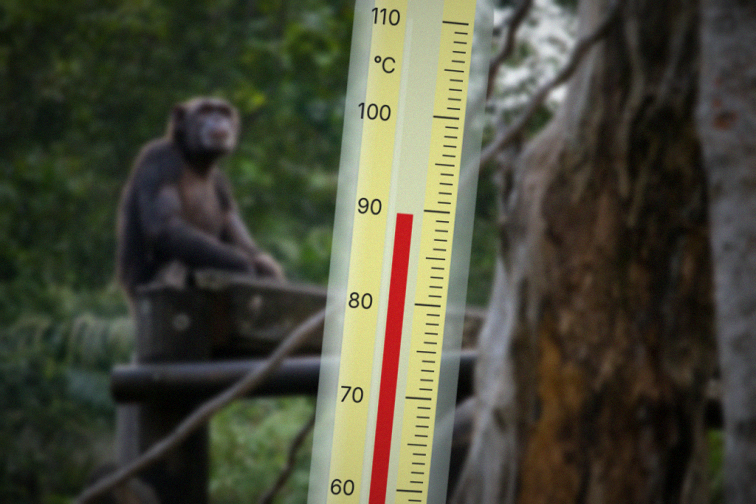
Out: 89.5 °C
